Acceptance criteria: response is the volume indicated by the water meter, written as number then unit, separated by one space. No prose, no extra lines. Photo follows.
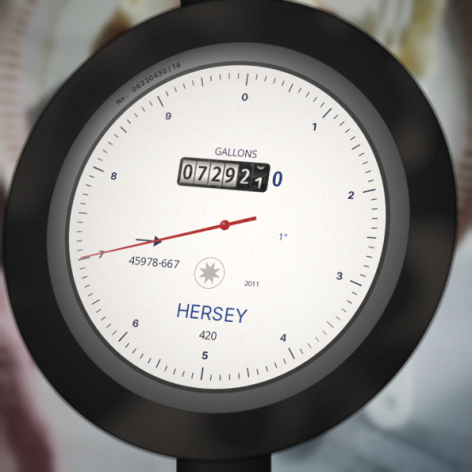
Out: 729207.0 gal
